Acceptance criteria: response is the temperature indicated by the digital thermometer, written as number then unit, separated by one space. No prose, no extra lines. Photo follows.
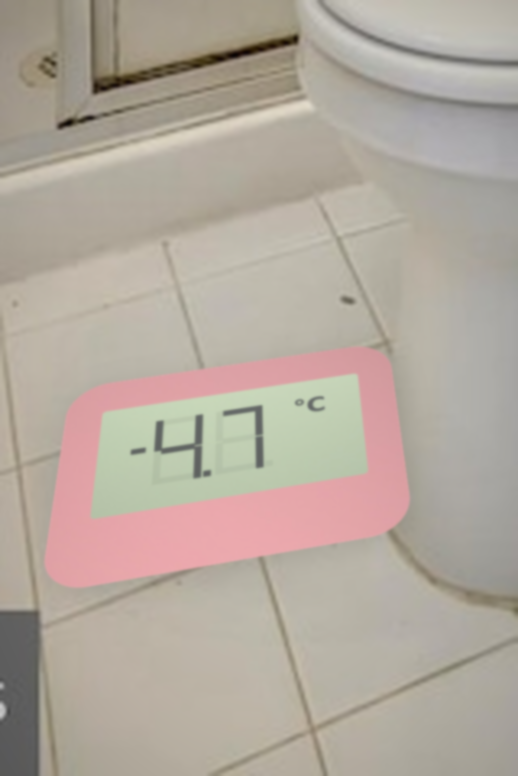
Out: -4.7 °C
